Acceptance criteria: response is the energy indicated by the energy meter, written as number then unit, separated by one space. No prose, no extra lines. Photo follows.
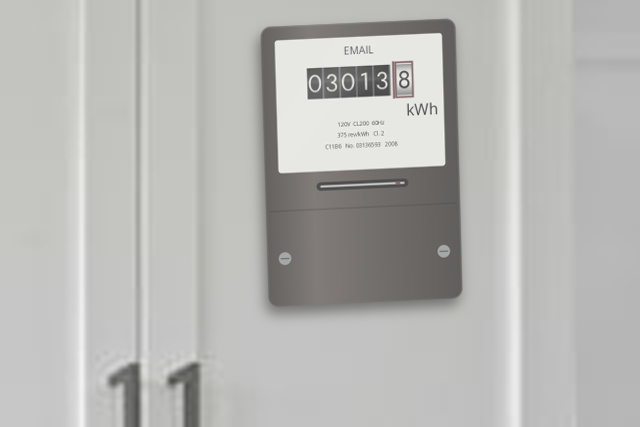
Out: 3013.8 kWh
